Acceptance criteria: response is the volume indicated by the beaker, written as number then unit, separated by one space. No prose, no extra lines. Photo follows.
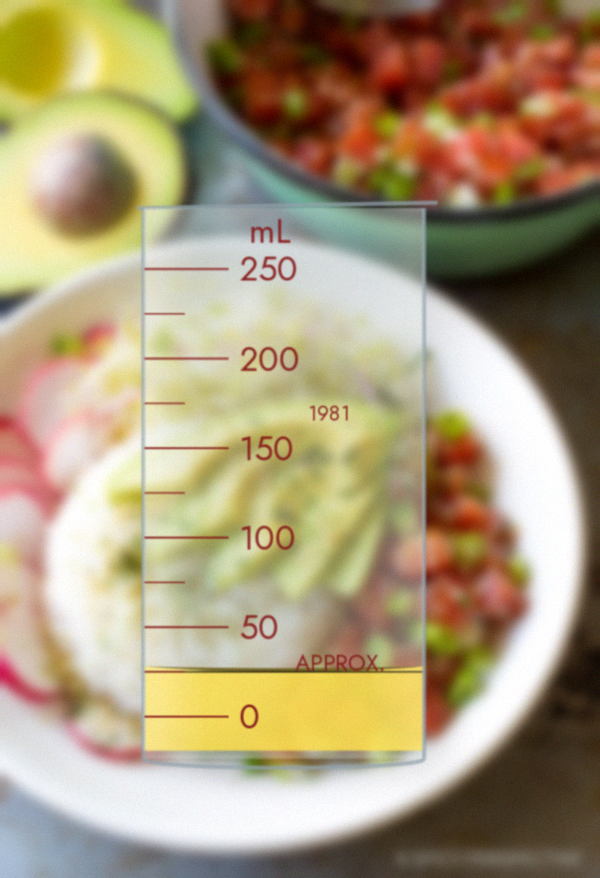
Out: 25 mL
